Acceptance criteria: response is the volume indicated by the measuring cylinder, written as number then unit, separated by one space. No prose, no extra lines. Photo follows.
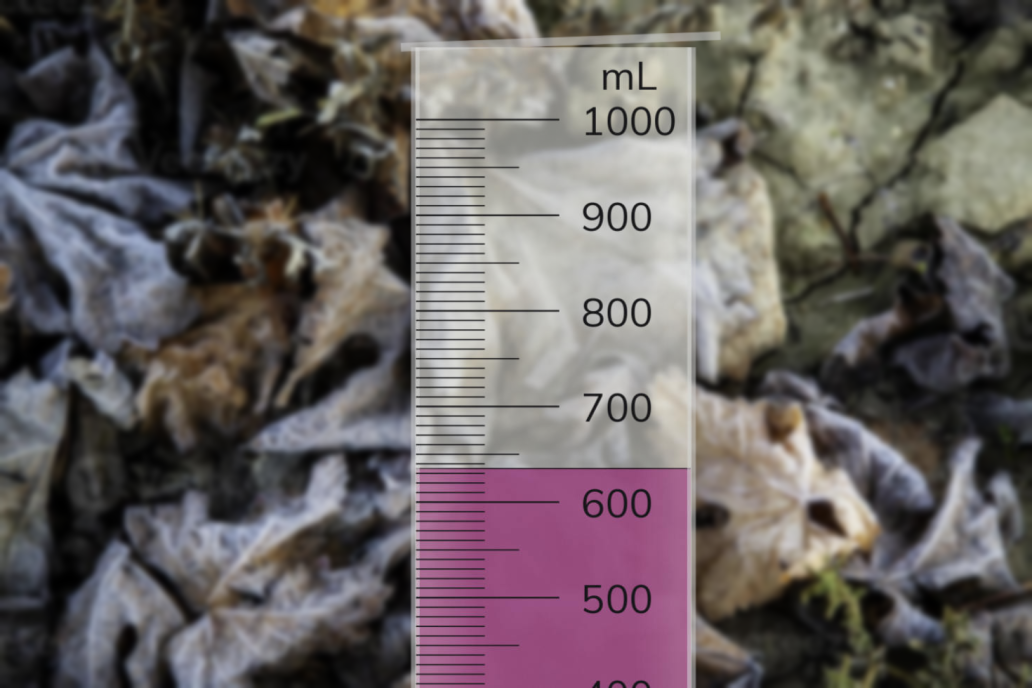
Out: 635 mL
